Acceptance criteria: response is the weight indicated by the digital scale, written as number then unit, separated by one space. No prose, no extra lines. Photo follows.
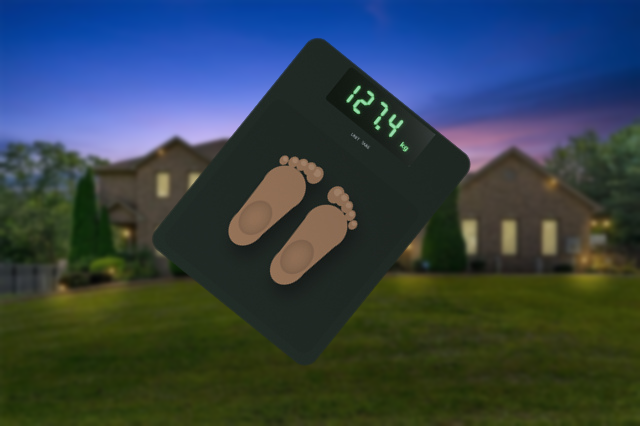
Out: 127.4 kg
